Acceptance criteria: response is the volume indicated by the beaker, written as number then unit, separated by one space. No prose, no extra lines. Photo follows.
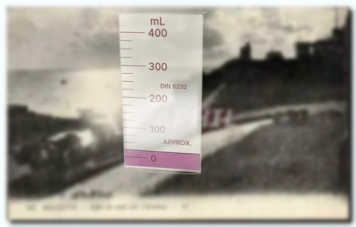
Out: 25 mL
